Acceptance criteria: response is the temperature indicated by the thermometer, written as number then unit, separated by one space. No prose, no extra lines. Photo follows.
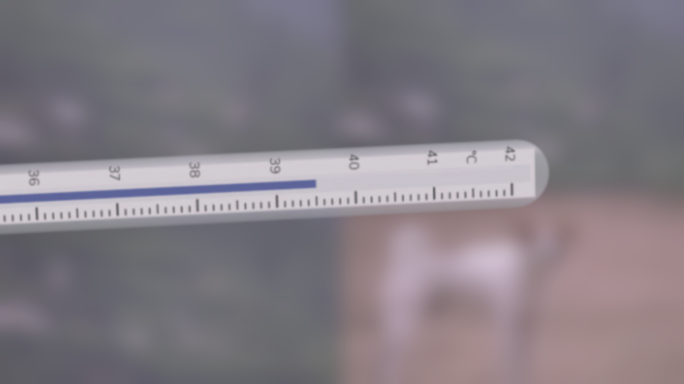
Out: 39.5 °C
